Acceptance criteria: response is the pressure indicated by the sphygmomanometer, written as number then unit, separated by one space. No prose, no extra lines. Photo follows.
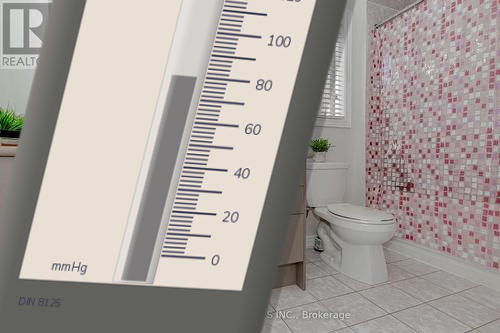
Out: 80 mmHg
